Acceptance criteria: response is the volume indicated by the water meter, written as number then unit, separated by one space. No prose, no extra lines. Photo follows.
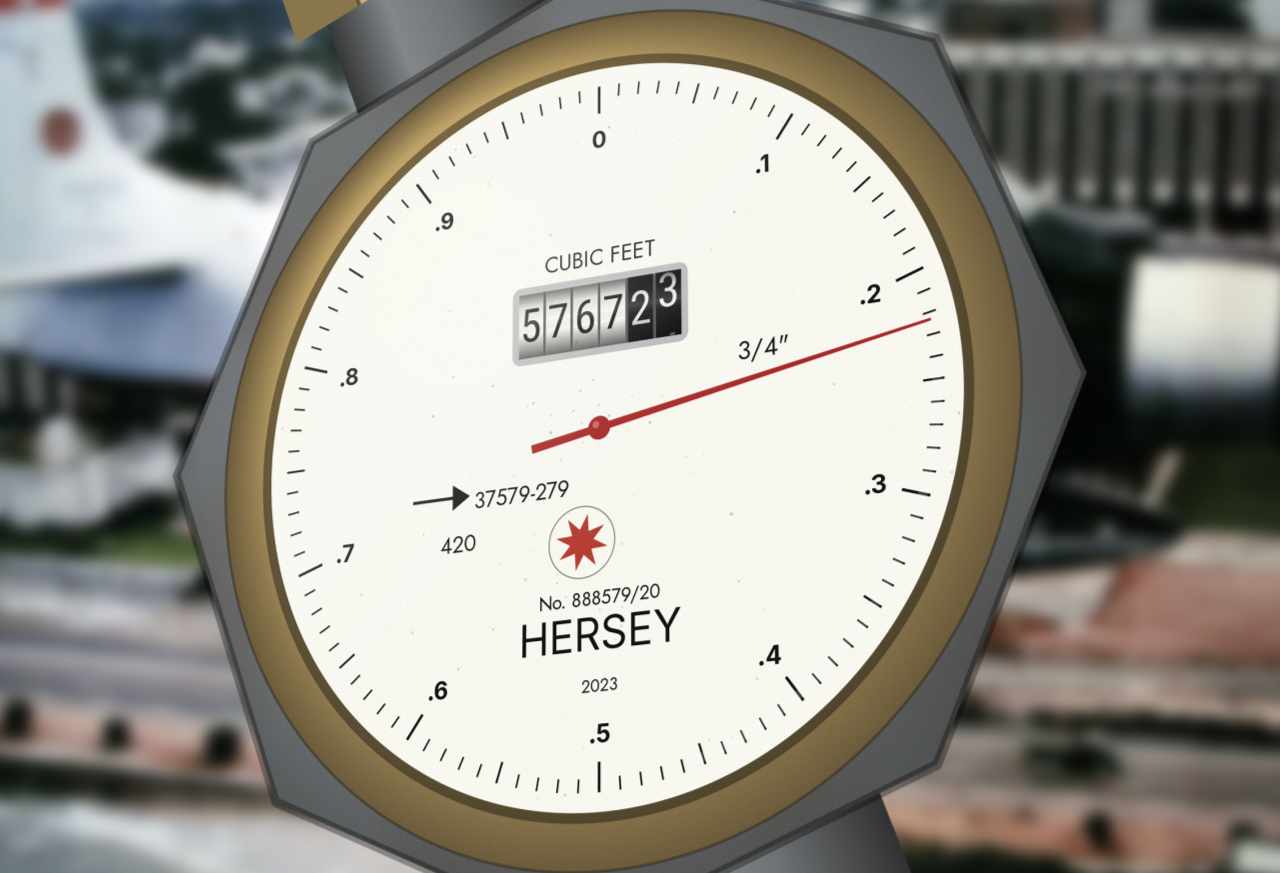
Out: 576723.22 ft³
